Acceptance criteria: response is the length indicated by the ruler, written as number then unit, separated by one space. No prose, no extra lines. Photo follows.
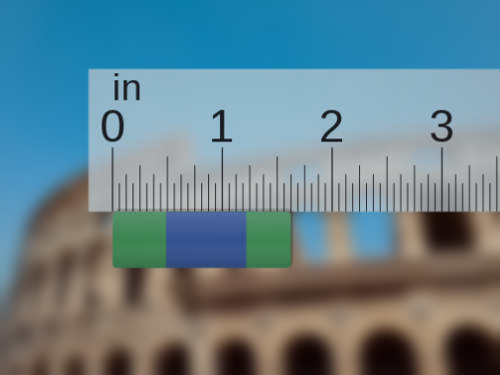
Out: 1.625 in
